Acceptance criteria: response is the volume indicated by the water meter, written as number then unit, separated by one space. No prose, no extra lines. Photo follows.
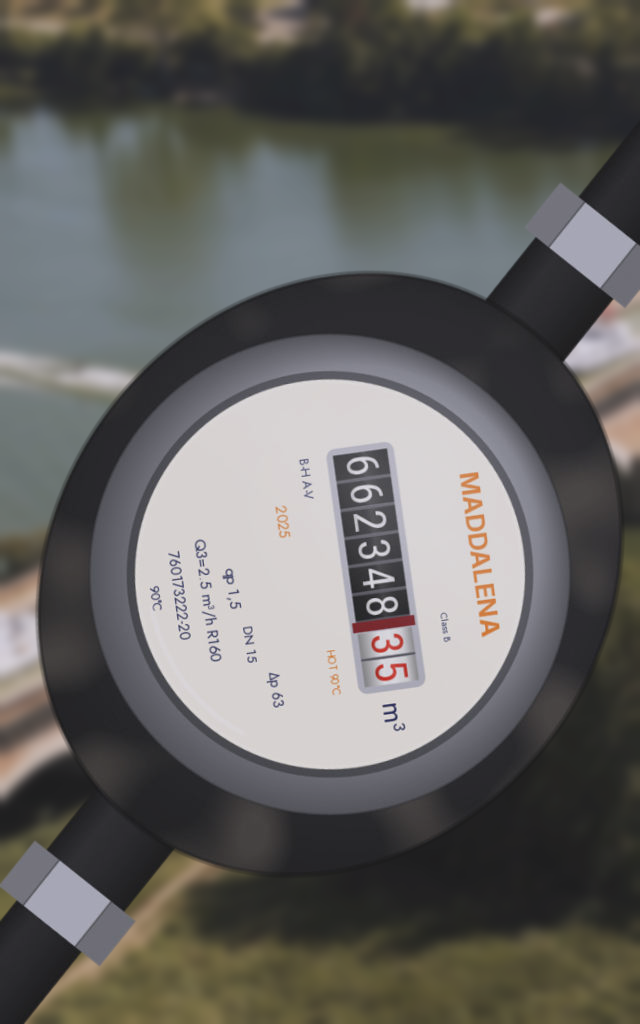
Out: 662348.35 m³
